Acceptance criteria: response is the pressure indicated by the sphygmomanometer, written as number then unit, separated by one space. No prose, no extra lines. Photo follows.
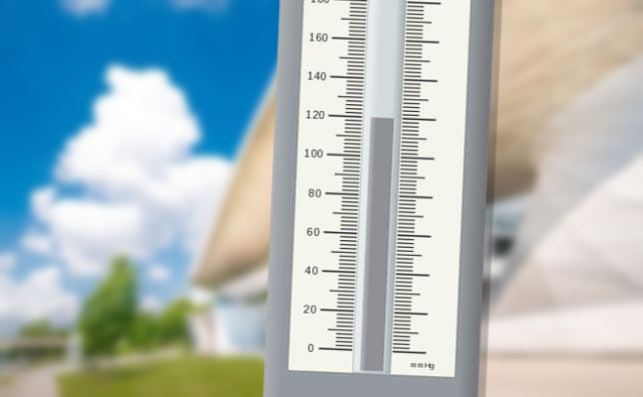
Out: 120 mmHg
